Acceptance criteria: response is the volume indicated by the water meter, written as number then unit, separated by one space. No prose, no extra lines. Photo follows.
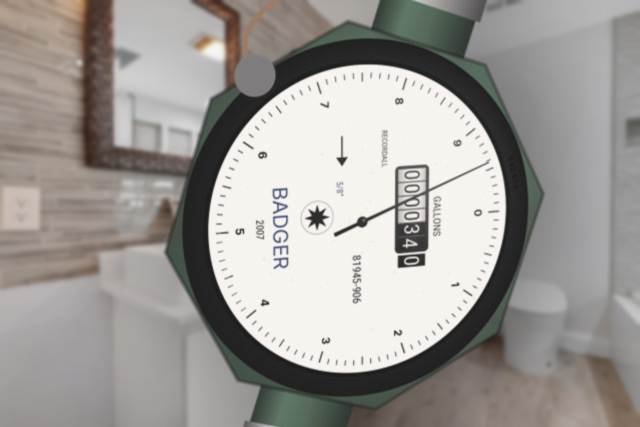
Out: 339.4 gal
